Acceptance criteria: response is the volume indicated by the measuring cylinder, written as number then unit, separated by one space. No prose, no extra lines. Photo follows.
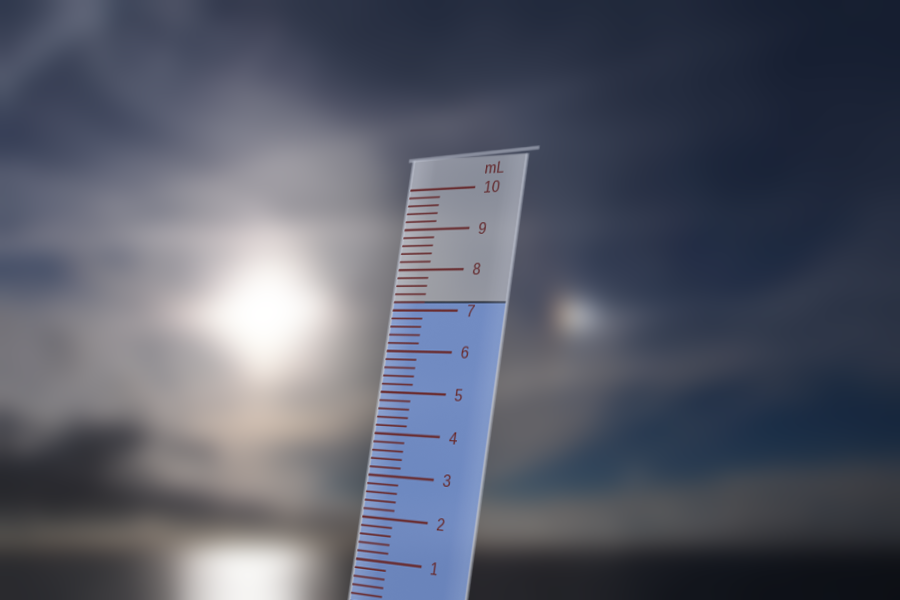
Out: 7.2 mL
